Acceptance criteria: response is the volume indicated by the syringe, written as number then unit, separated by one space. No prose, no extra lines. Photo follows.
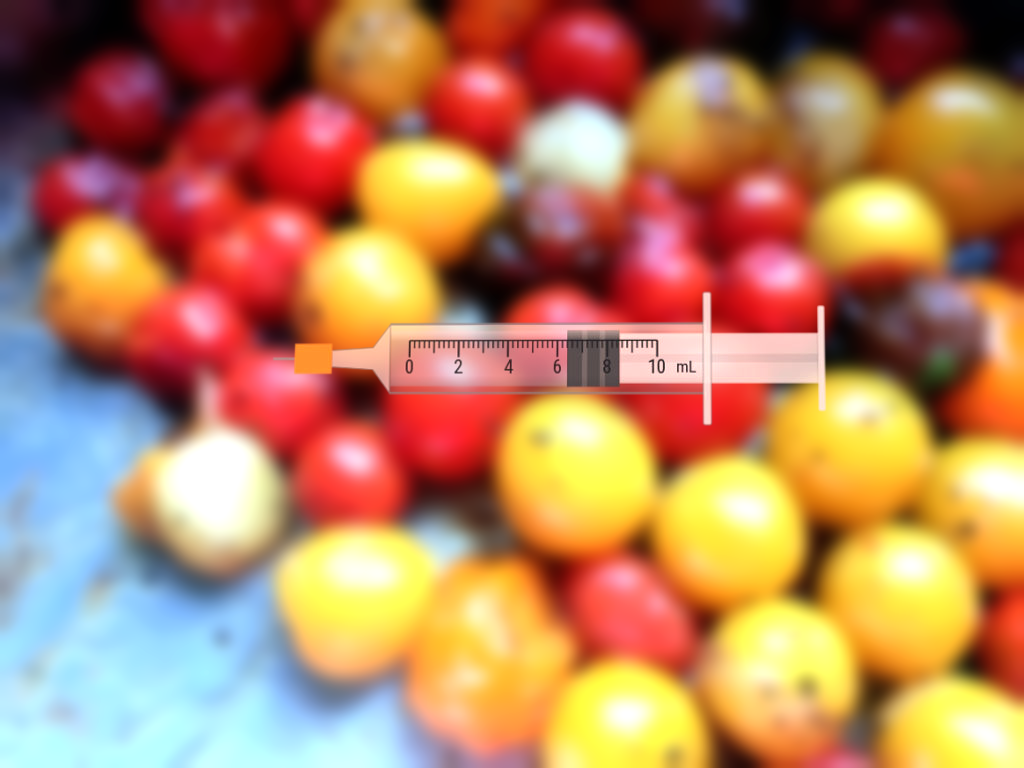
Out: 6.4 mL
